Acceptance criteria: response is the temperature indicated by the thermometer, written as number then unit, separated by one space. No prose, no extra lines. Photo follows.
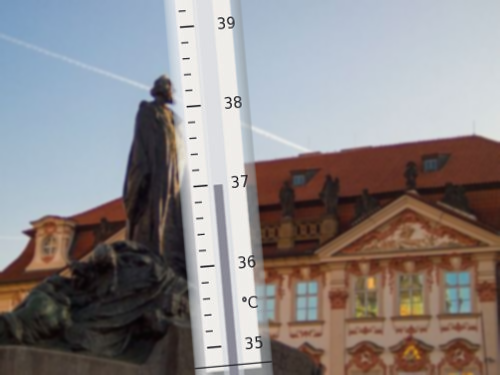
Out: 37 °C
